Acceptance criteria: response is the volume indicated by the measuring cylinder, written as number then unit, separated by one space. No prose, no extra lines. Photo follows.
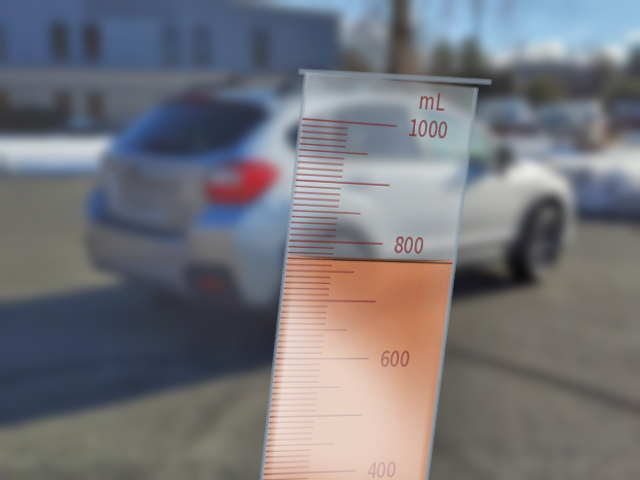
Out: 770 mL
